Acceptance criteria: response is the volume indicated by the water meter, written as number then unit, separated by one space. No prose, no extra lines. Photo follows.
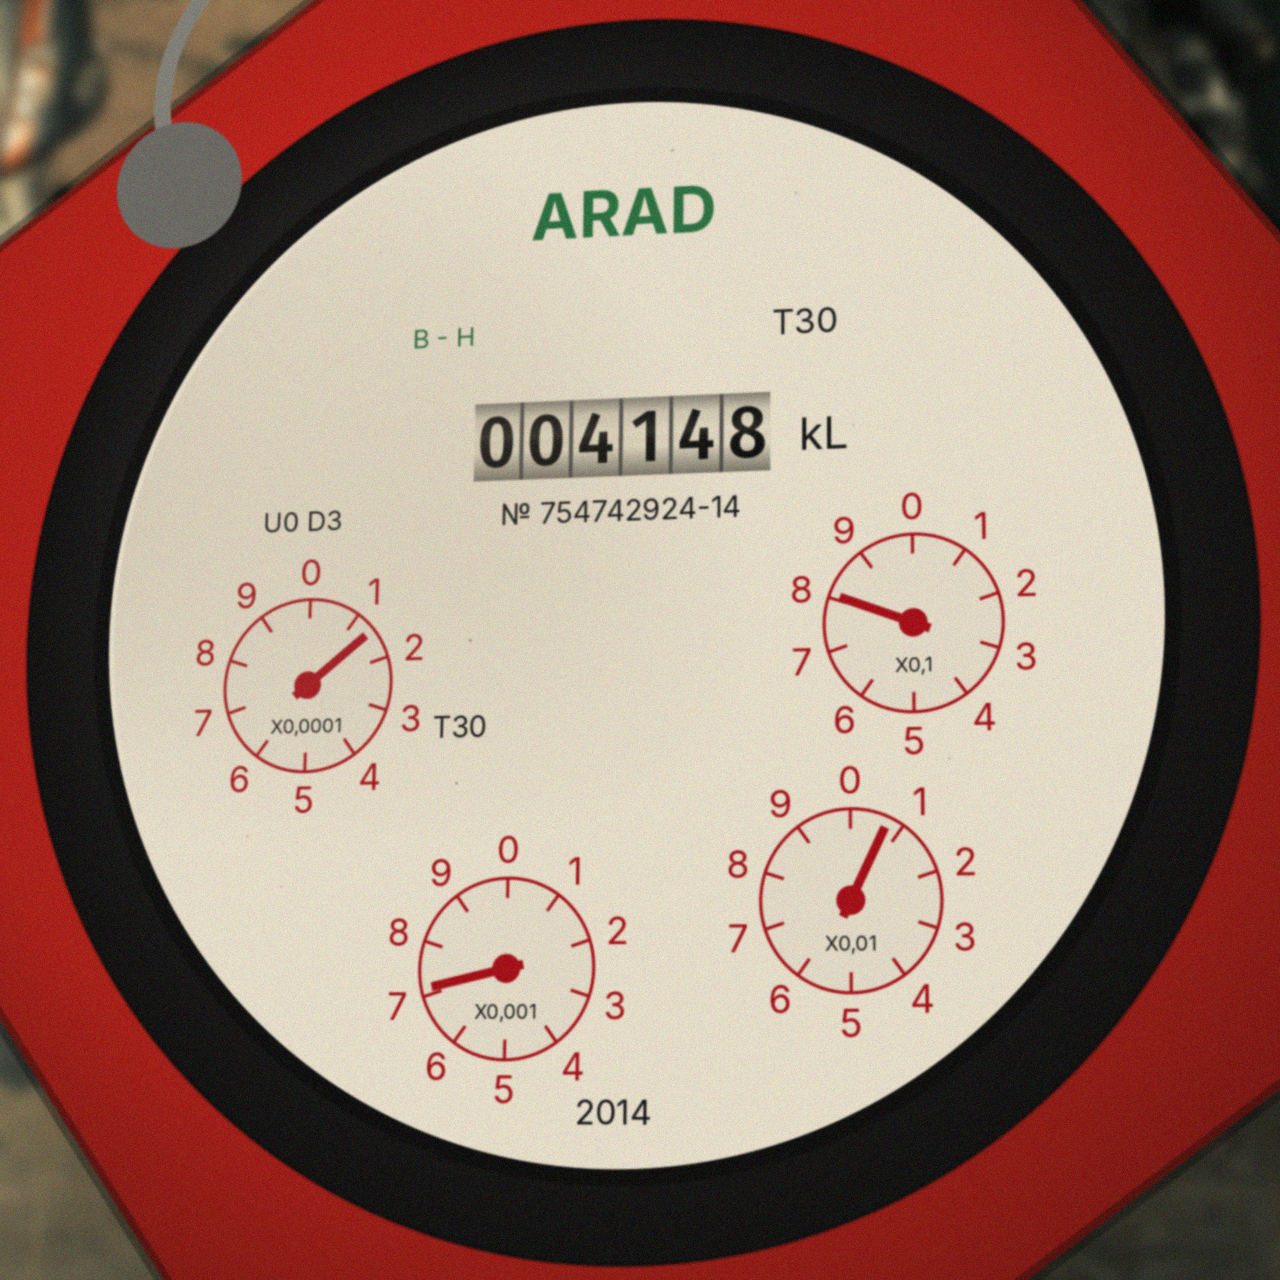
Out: 4148.8071 kL
